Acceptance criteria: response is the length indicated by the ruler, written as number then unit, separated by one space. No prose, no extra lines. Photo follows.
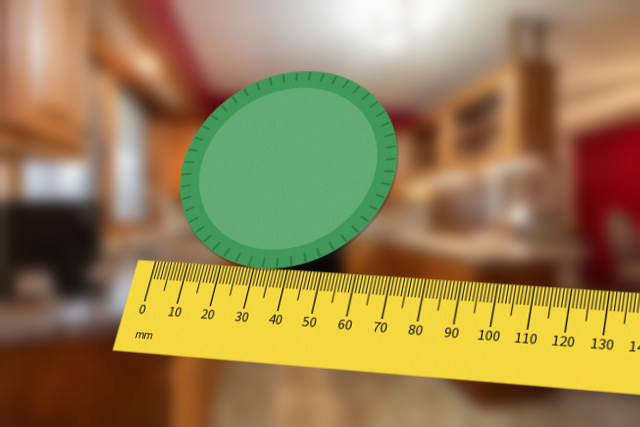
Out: 65 mm
